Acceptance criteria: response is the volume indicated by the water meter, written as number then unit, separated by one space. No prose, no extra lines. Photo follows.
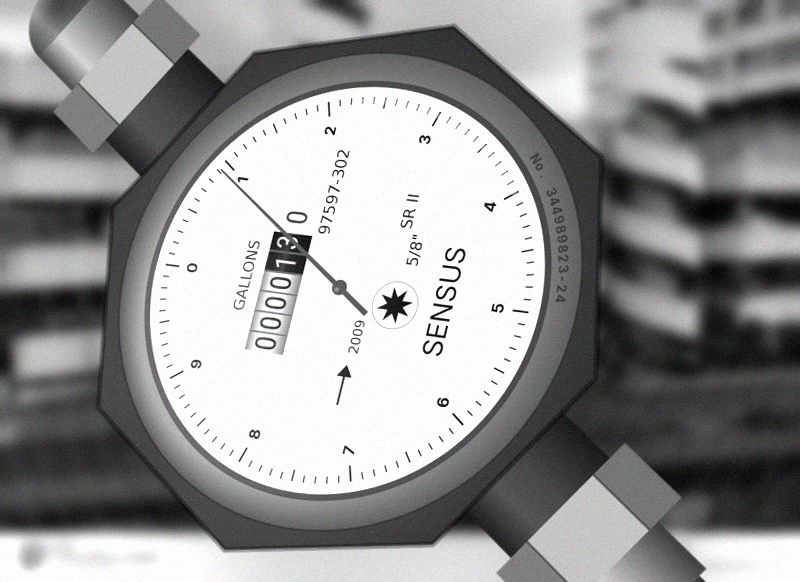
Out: 130.9 gal
